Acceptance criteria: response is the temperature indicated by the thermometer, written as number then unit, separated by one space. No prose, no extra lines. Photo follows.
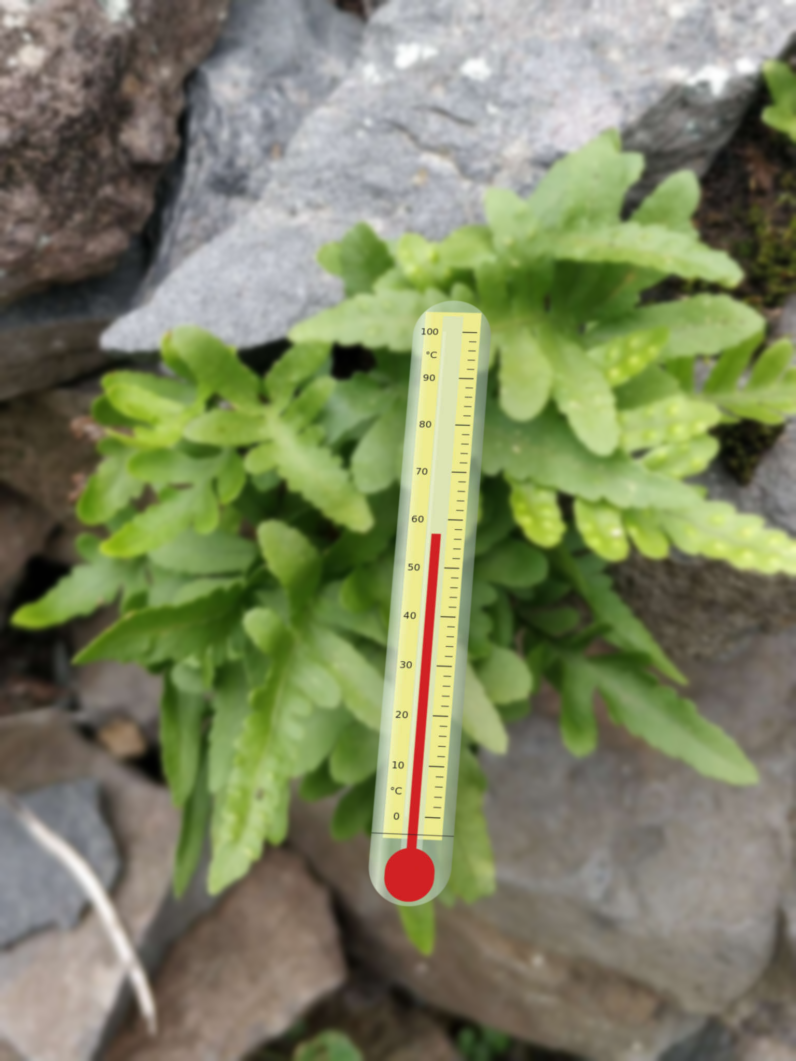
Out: 57 °C
